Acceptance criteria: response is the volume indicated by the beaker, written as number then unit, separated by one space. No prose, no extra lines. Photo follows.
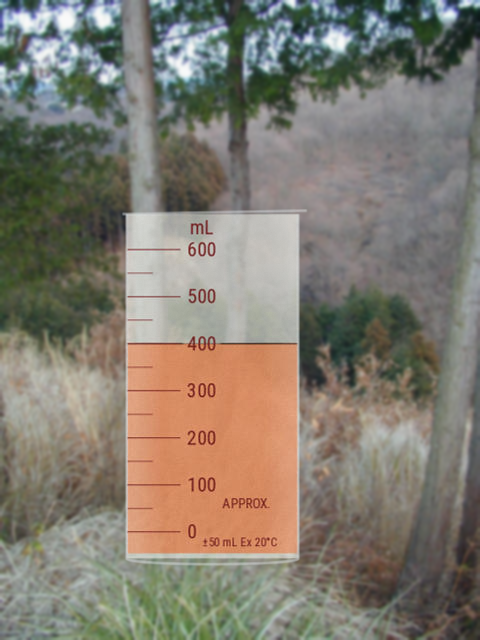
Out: 400 mL
